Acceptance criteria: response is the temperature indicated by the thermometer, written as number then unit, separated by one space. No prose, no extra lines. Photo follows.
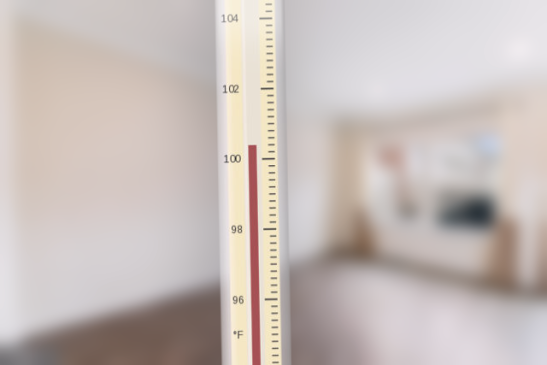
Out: 100.4 °F
